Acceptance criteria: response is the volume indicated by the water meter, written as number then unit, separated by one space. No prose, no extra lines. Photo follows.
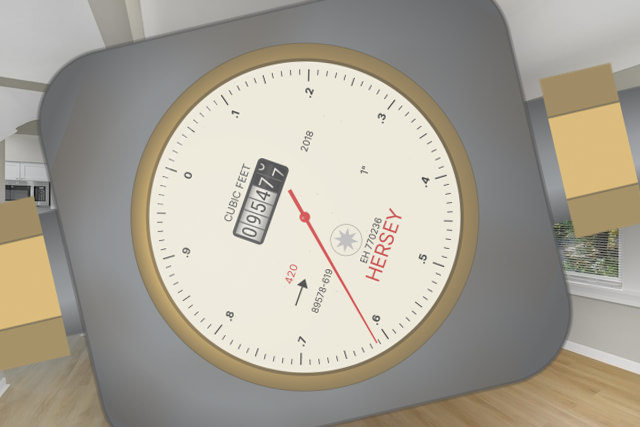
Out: 95476.61 ft³
